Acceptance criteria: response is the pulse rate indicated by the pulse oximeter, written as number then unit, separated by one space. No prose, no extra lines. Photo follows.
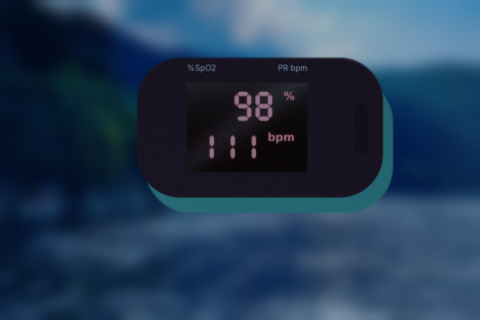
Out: 111 bpm
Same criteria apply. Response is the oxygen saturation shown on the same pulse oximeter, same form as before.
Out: 98 %
